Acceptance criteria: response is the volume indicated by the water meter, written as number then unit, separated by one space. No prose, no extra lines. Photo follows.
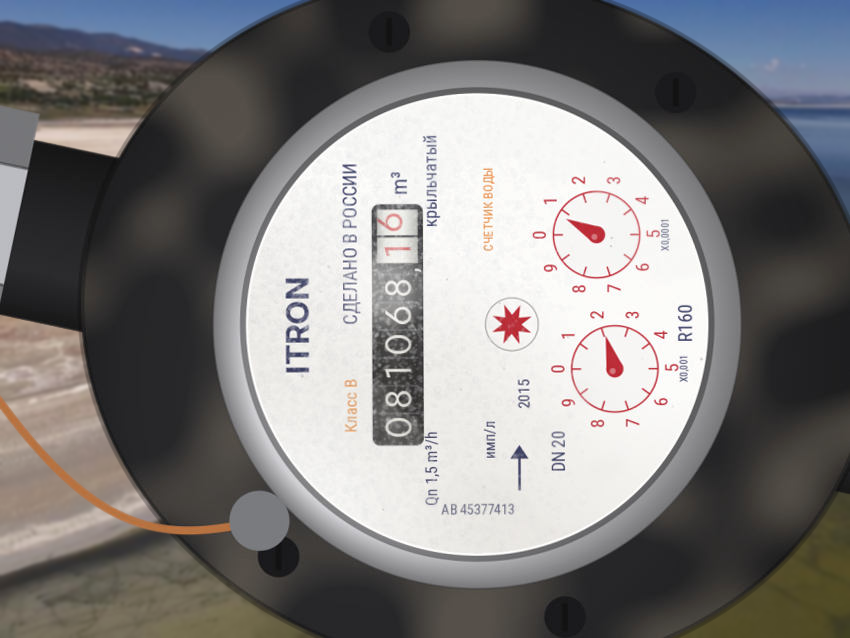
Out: 81068.1620 m³
